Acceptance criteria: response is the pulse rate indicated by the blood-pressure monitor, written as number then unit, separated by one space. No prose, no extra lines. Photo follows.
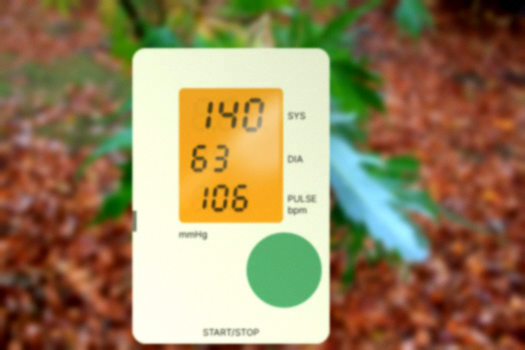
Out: 106 bpm
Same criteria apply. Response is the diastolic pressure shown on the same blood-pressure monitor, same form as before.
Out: 63 mmHg
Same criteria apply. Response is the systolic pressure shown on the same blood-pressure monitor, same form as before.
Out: 140 mmHg
